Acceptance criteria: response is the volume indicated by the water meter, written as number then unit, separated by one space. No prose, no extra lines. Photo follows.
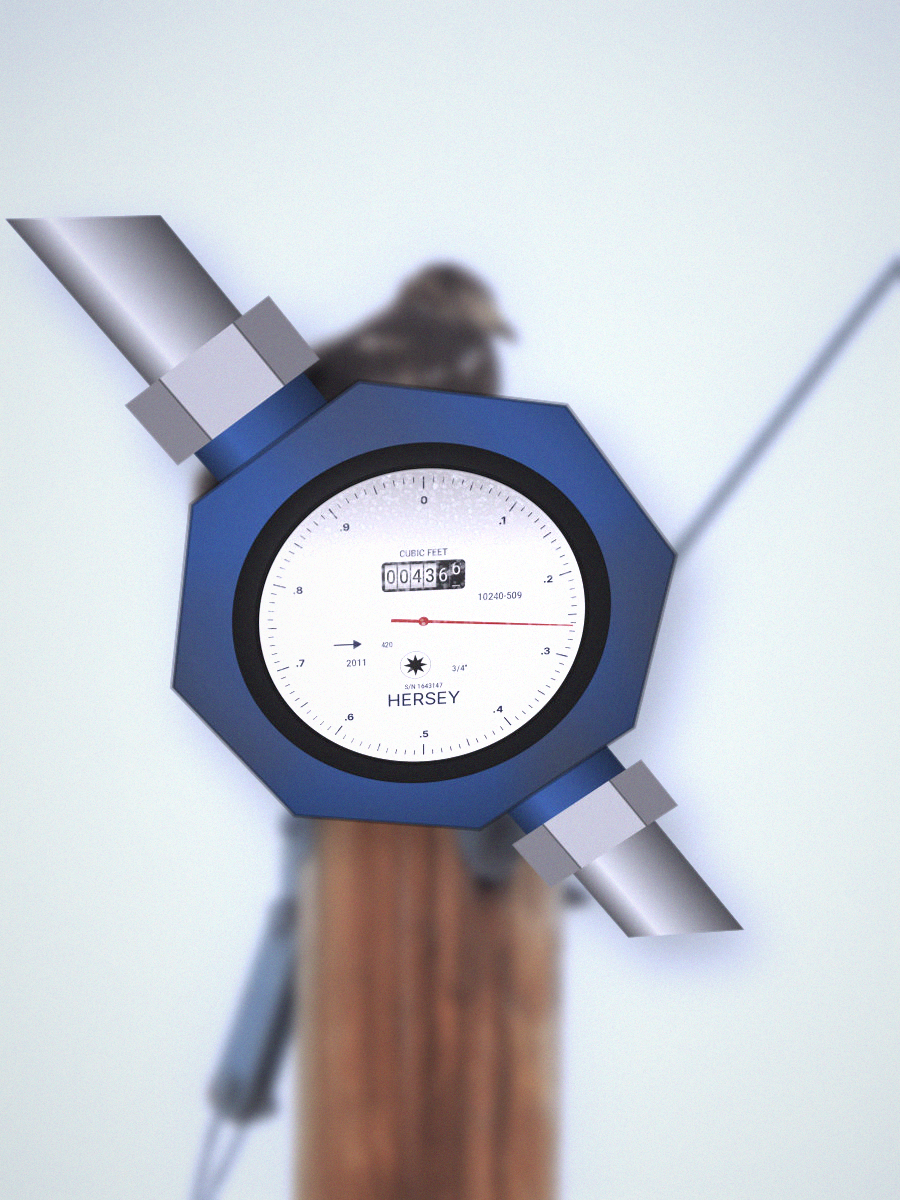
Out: 4366.26 ft³
